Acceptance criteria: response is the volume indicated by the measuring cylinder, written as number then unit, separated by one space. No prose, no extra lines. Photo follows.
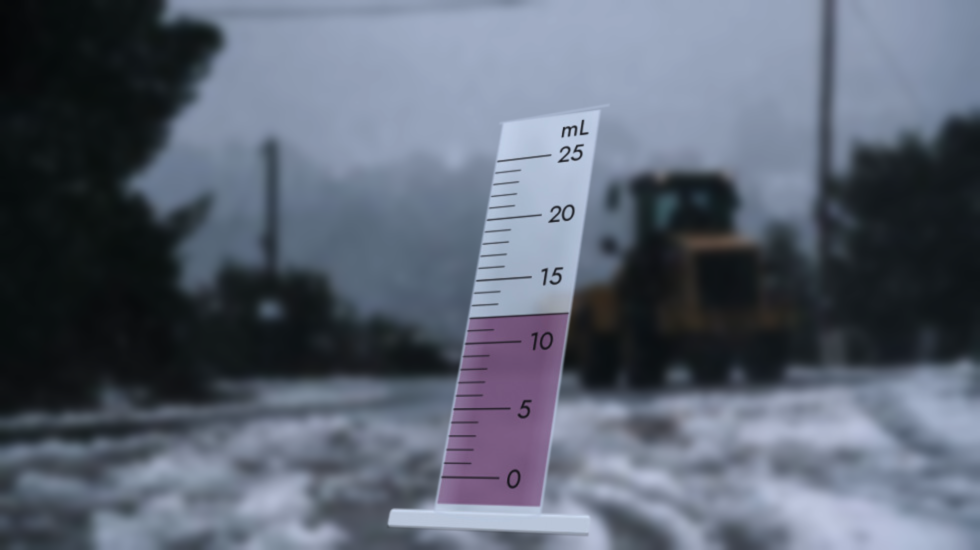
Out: 12 mL
